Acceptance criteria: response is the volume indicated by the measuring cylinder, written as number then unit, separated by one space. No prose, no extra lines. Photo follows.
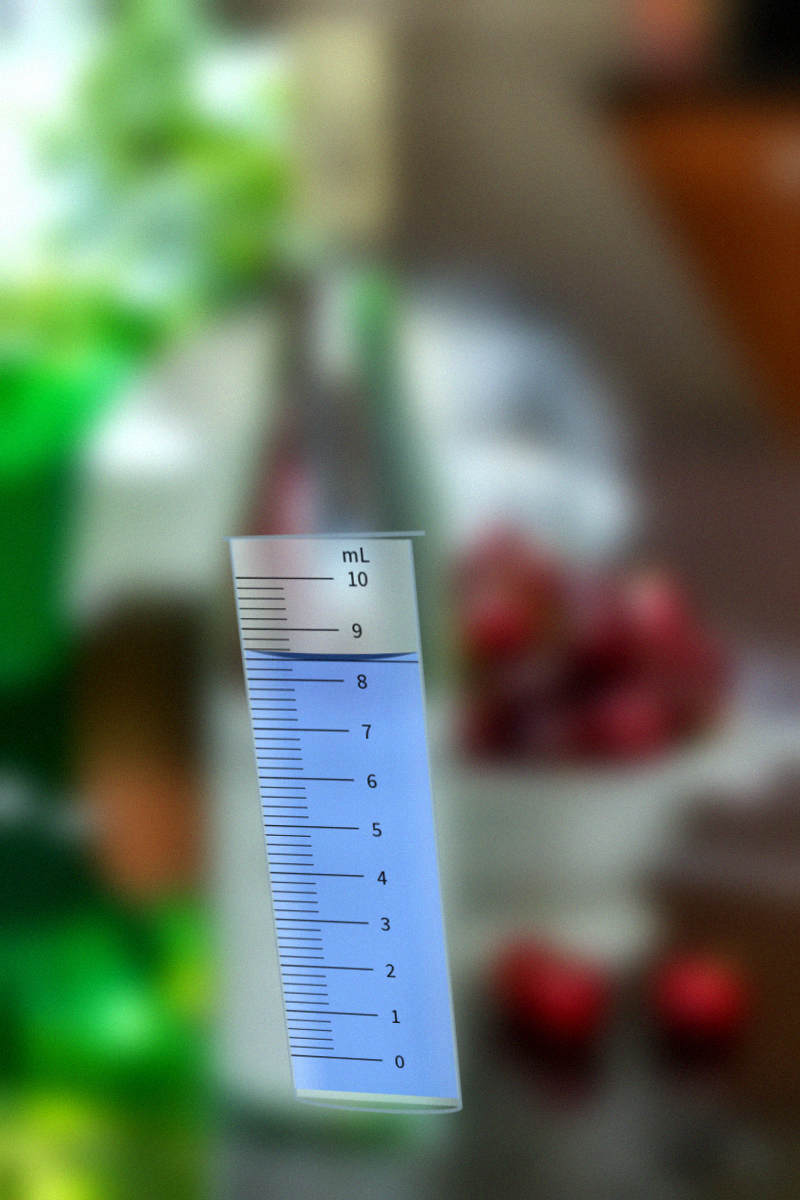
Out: 8.4 mL
